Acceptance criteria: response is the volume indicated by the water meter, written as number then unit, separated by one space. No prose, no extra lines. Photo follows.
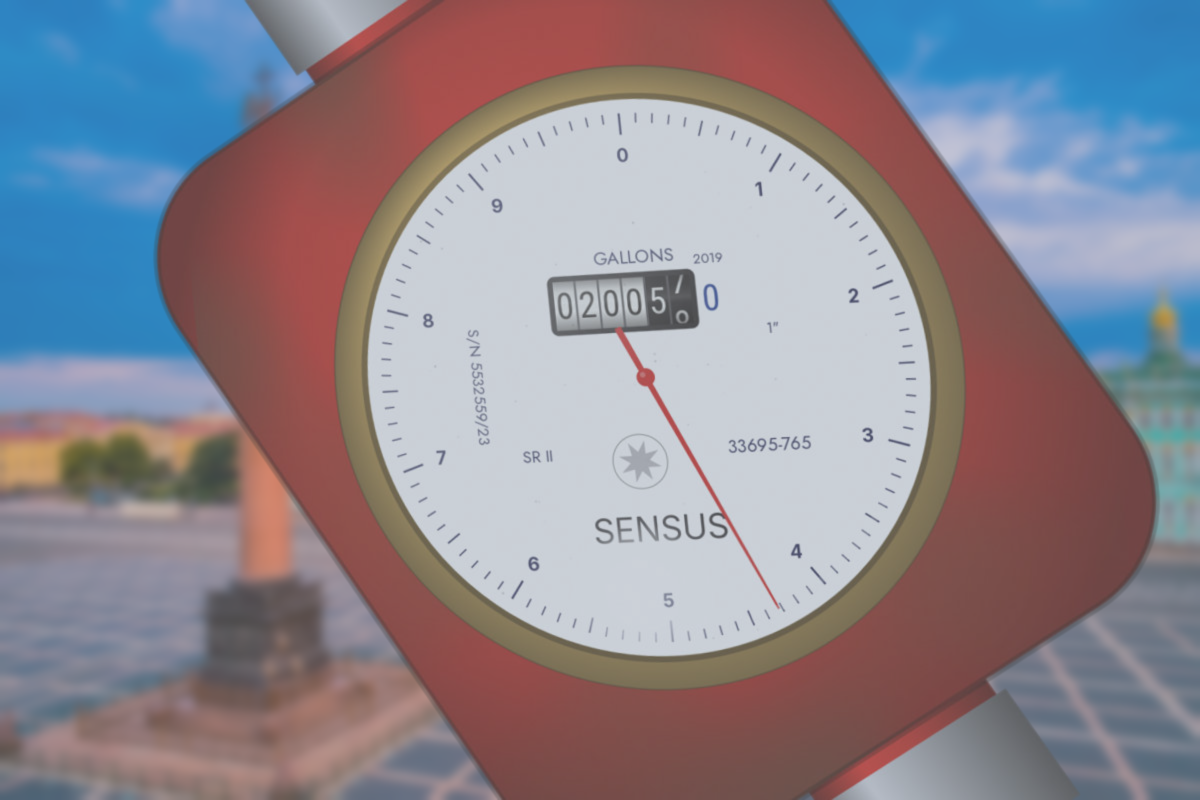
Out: 200574.3 gal
